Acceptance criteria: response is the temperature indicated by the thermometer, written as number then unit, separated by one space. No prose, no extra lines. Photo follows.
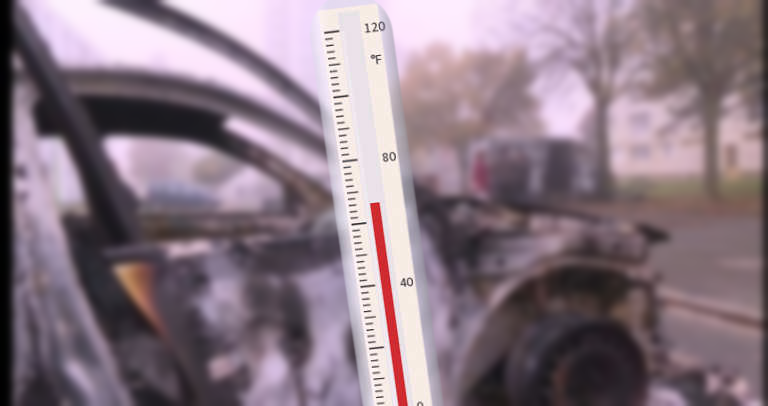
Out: 66 °F
